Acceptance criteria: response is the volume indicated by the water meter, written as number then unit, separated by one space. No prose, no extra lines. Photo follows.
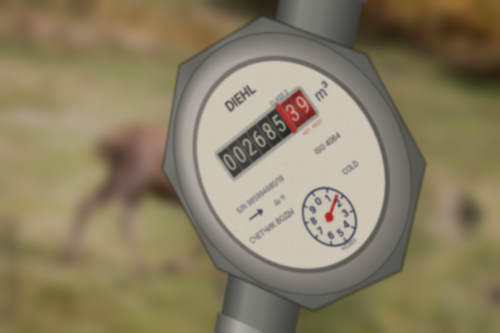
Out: 2685.391 m³
